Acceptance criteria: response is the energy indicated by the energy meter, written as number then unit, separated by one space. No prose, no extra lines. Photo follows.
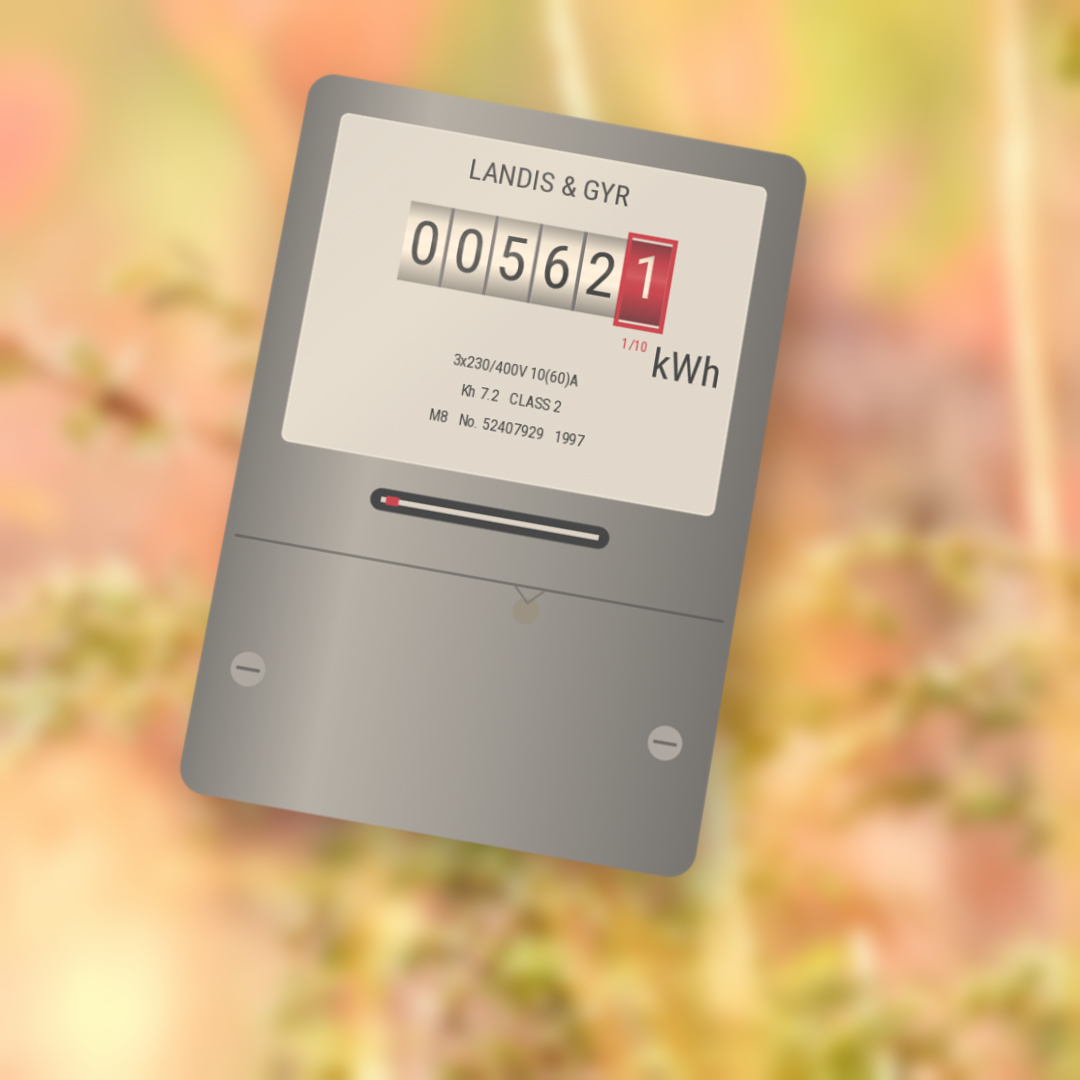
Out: 562.1 kWh
